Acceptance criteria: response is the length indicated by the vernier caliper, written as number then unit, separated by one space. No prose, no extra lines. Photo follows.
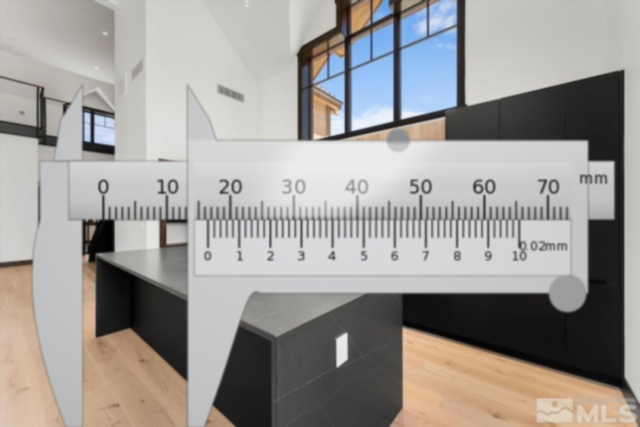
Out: 16.5 mm
